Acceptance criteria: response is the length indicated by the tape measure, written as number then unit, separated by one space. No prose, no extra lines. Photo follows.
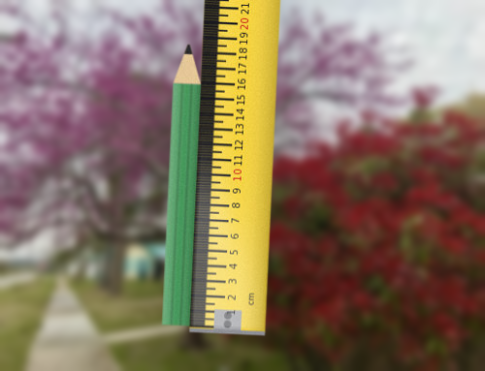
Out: 18.5 cm
